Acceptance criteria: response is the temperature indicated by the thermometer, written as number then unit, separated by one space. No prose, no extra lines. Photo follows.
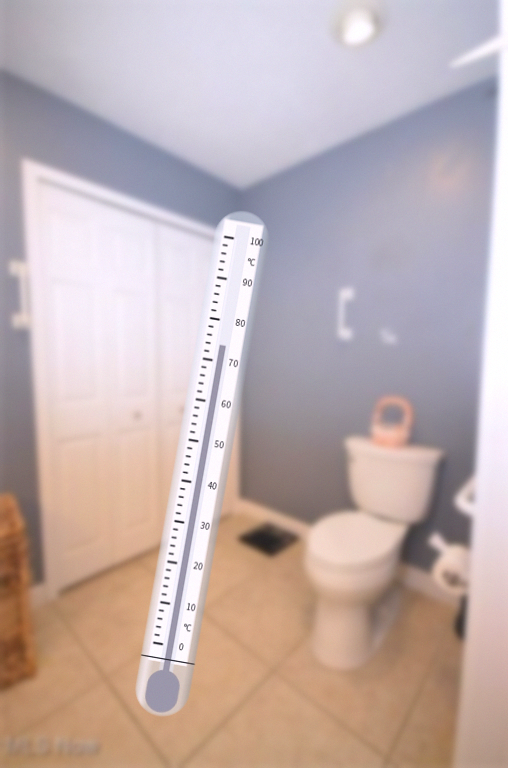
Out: 74 °C
